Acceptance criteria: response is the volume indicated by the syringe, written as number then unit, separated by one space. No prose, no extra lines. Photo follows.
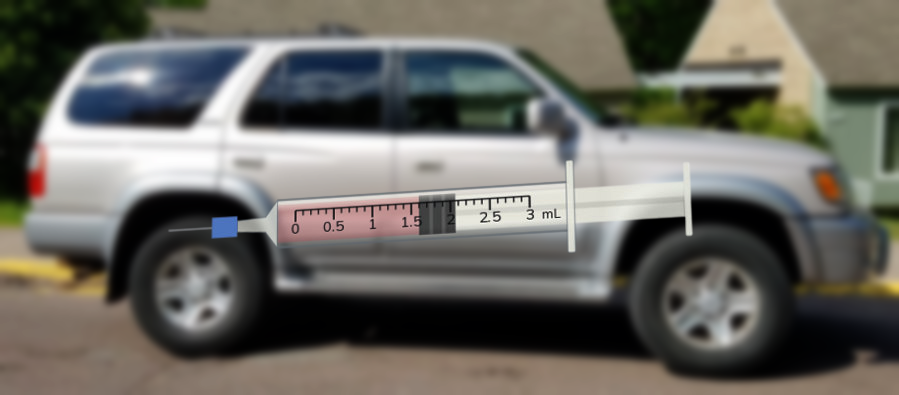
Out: 1.6 mL
